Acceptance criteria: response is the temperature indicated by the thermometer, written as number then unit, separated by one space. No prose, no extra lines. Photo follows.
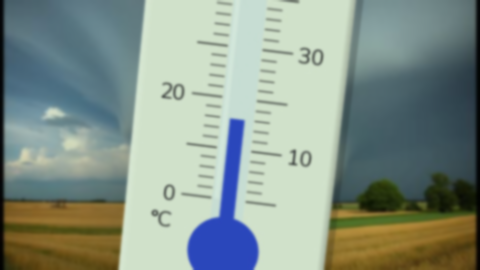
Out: 16 °C
